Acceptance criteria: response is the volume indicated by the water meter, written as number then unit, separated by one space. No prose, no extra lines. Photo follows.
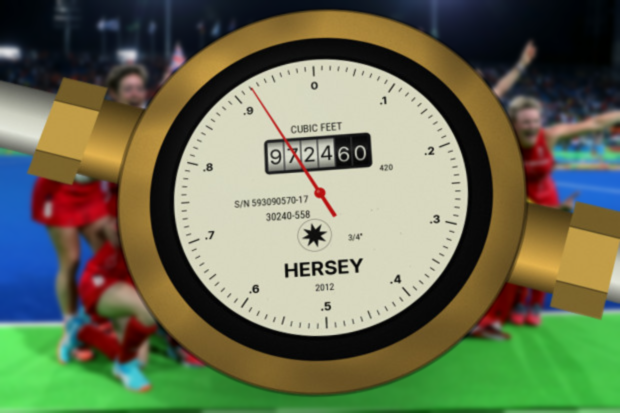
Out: 972459.92 ft³
